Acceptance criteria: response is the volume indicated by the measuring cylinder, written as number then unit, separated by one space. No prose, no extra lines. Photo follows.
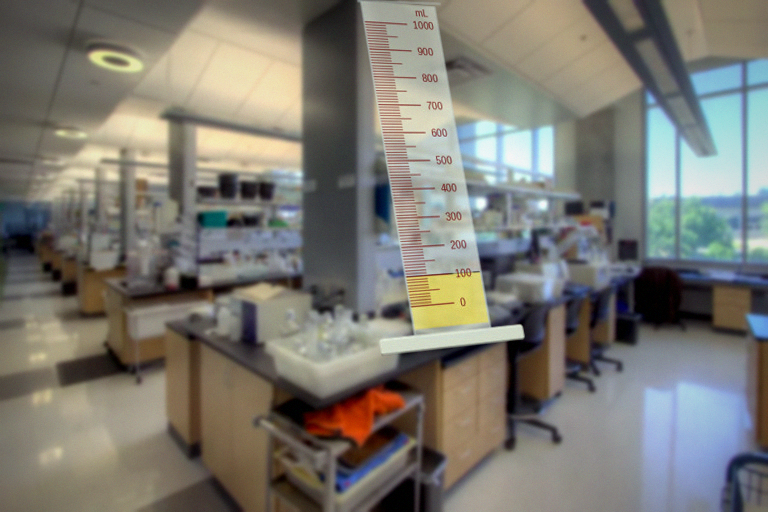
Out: 100 mL
